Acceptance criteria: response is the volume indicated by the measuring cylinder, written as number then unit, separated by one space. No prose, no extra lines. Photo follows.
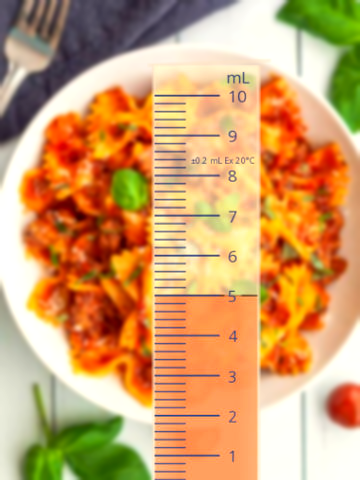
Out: 5 mL
